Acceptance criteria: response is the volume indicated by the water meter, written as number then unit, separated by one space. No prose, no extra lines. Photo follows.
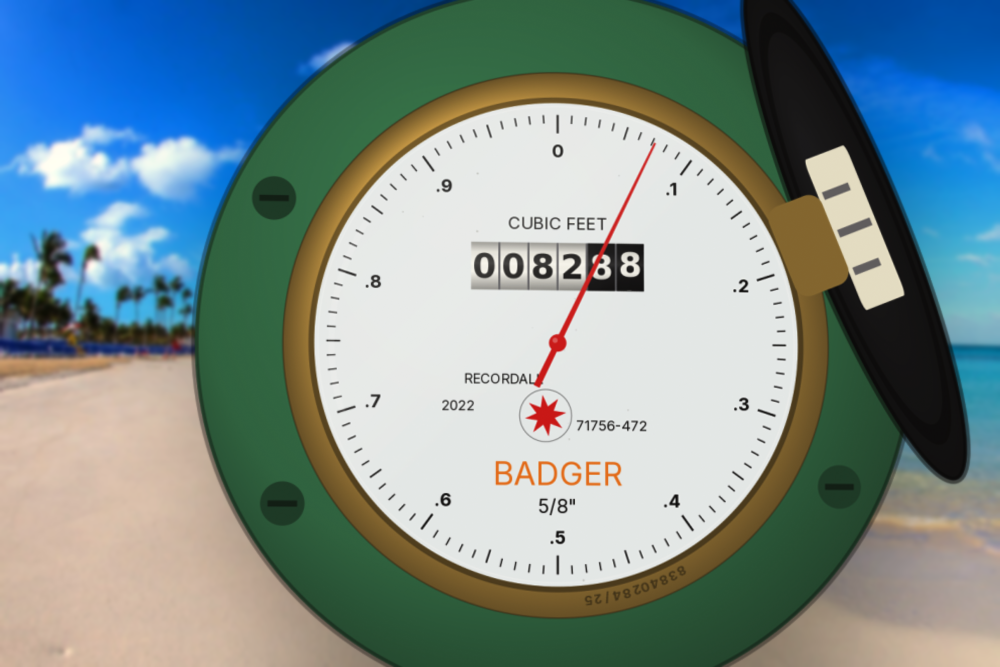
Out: 8288.07 ft³
